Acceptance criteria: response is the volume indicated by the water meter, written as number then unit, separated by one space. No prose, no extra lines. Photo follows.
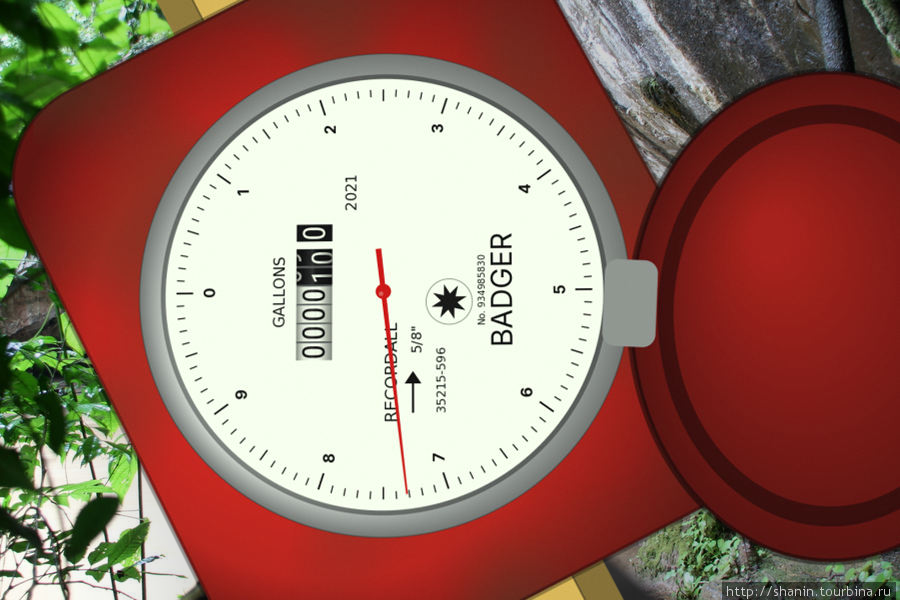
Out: 97.3 gal
